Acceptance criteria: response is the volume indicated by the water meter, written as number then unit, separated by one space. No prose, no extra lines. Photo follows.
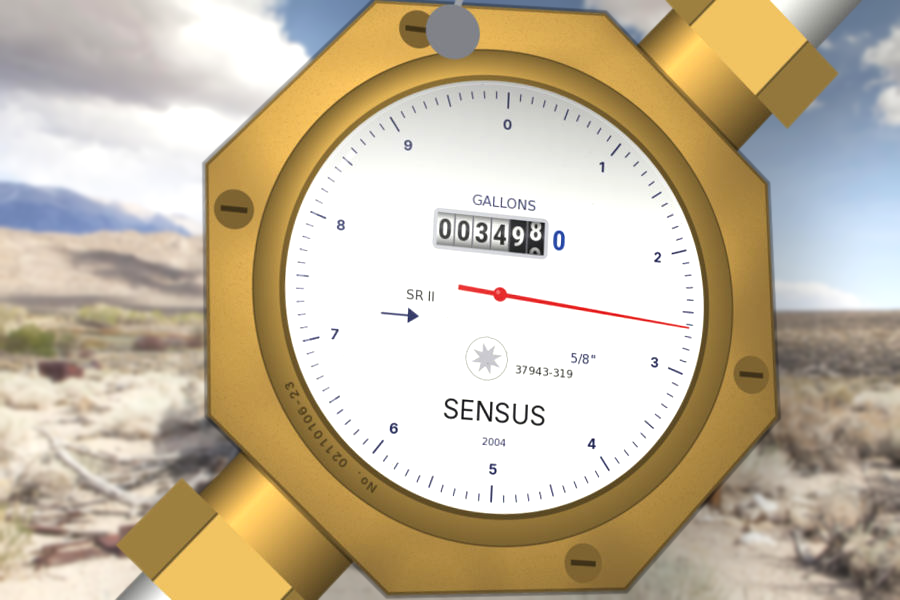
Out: 34982.6 gal
